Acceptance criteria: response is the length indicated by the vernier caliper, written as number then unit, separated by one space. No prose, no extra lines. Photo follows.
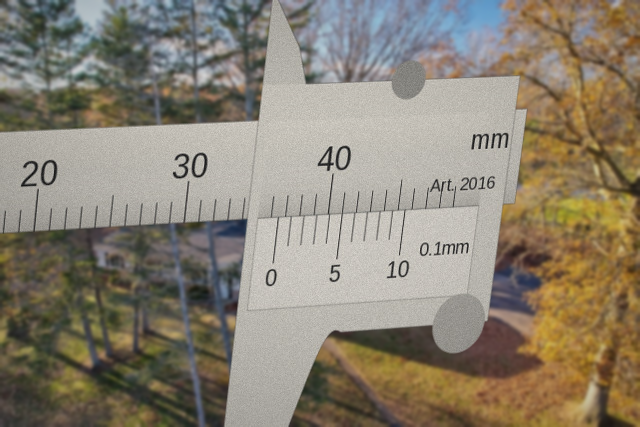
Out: 36.5 mm
